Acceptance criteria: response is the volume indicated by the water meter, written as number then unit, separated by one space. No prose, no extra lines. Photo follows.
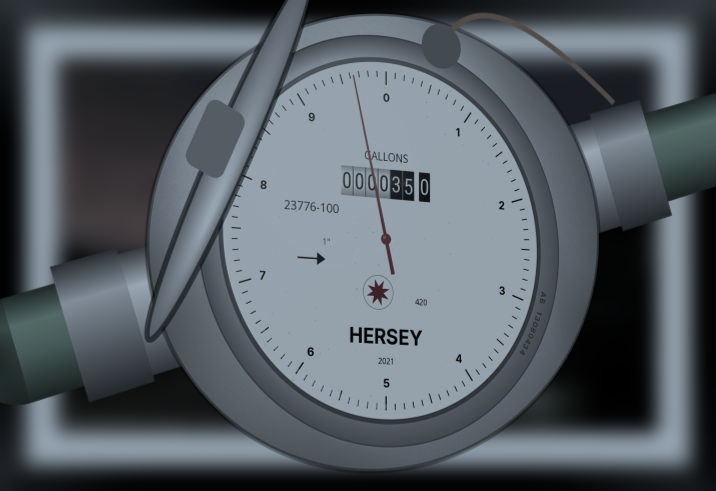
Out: 349.6 gal
